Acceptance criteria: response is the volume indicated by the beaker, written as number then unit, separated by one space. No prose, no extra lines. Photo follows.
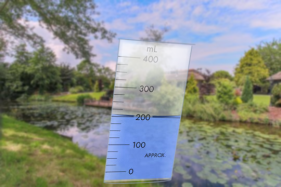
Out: 200 mL
